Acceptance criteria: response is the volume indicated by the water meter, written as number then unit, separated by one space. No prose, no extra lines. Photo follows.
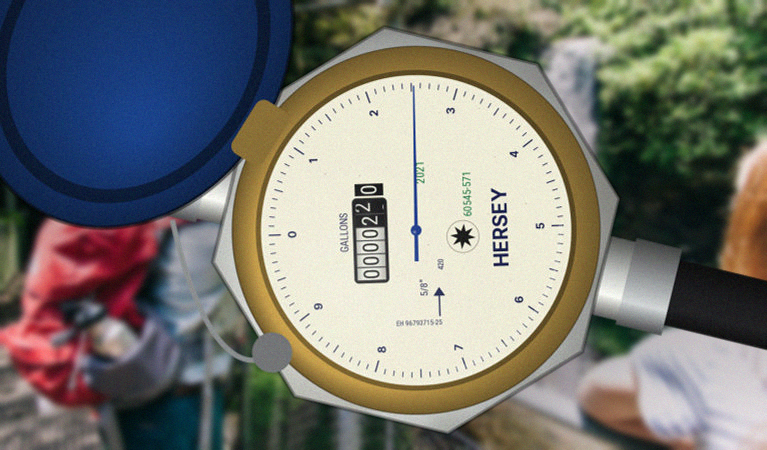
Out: 222.5 gal
